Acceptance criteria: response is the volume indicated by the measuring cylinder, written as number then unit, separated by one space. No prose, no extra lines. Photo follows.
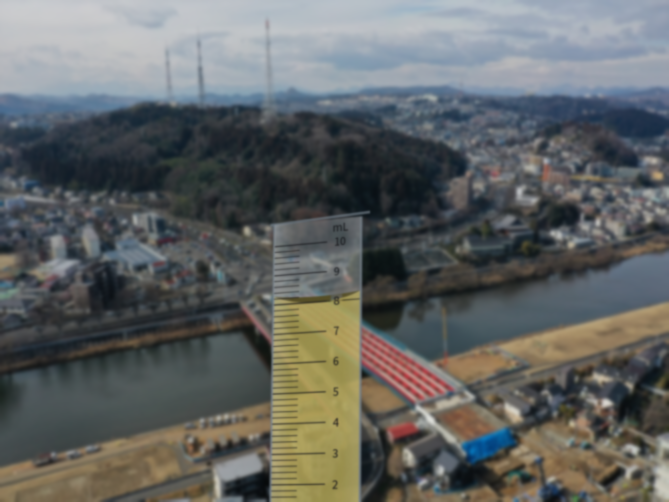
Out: 8 mL
